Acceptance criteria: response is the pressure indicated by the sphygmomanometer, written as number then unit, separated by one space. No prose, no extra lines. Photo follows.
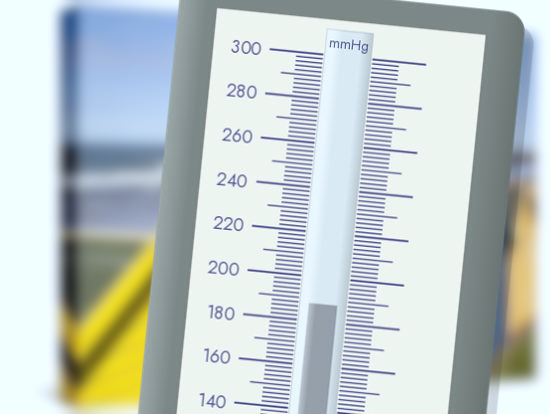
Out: 188 mmHg
